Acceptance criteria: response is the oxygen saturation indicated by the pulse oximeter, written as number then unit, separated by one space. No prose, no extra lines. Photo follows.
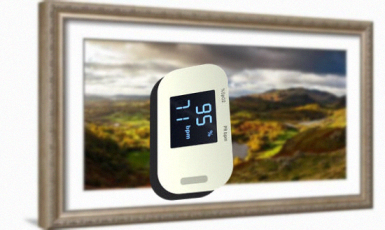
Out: 95 %
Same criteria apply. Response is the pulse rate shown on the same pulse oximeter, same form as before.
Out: 71 bpm
